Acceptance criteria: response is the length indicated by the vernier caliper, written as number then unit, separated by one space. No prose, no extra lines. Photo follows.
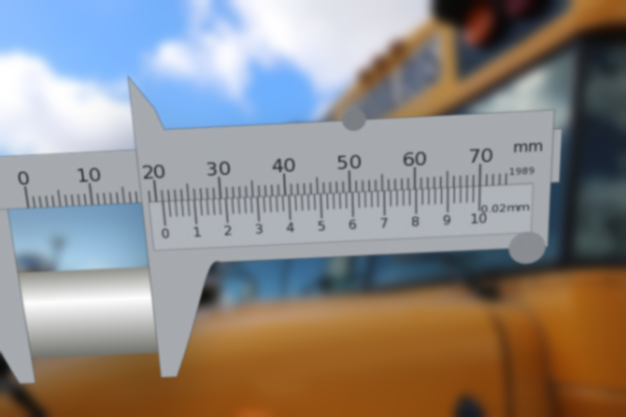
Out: 21.0 mm
